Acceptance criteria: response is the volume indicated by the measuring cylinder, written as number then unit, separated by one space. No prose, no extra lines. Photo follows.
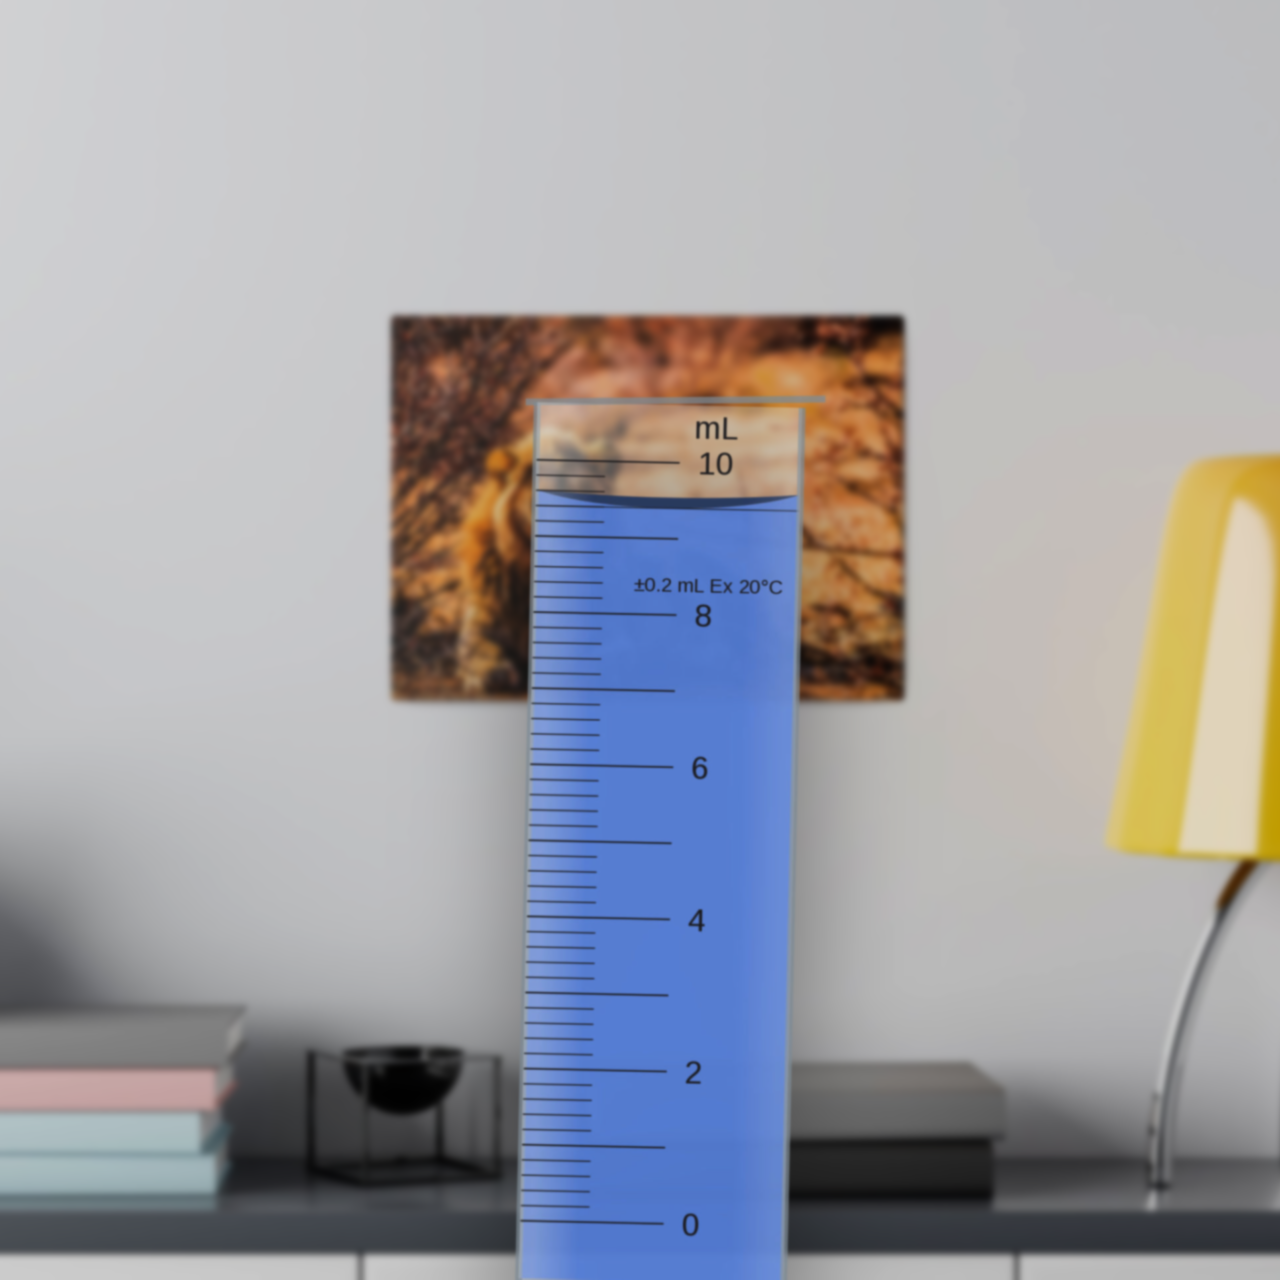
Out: 9.4 mL
